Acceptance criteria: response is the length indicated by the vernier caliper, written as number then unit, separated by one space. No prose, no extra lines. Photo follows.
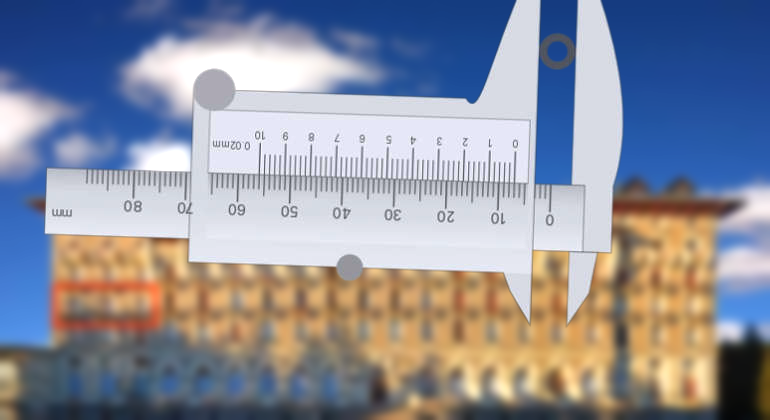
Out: 7.0 mm
